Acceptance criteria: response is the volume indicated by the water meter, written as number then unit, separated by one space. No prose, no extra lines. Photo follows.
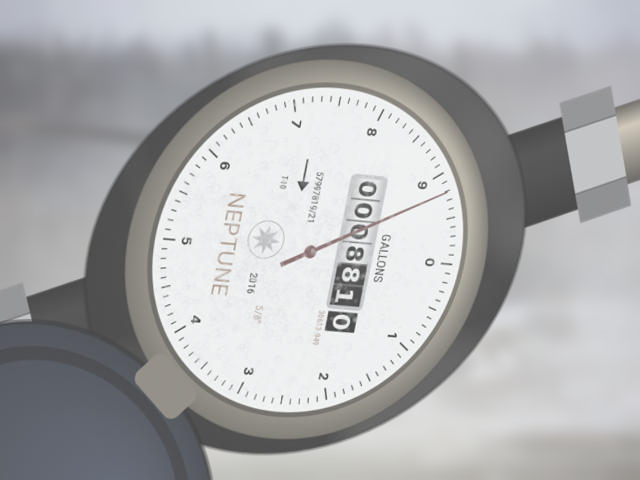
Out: 8809.2 gal
